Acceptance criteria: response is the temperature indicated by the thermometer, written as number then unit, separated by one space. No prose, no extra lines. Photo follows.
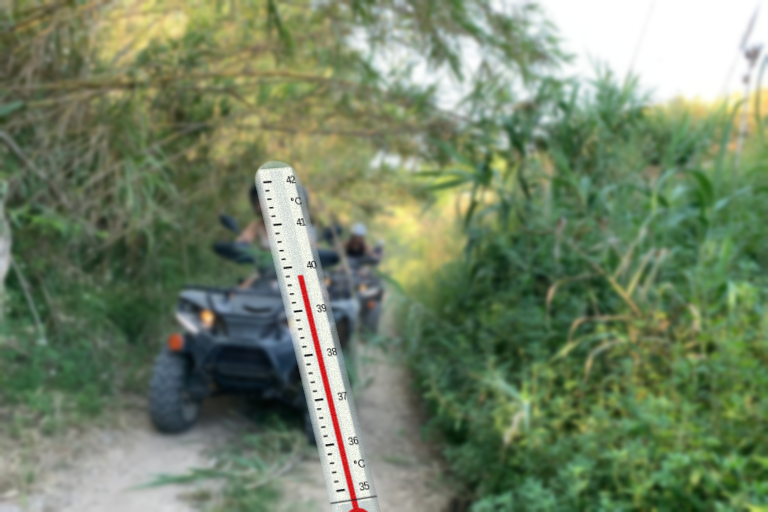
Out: 39.8 °C
